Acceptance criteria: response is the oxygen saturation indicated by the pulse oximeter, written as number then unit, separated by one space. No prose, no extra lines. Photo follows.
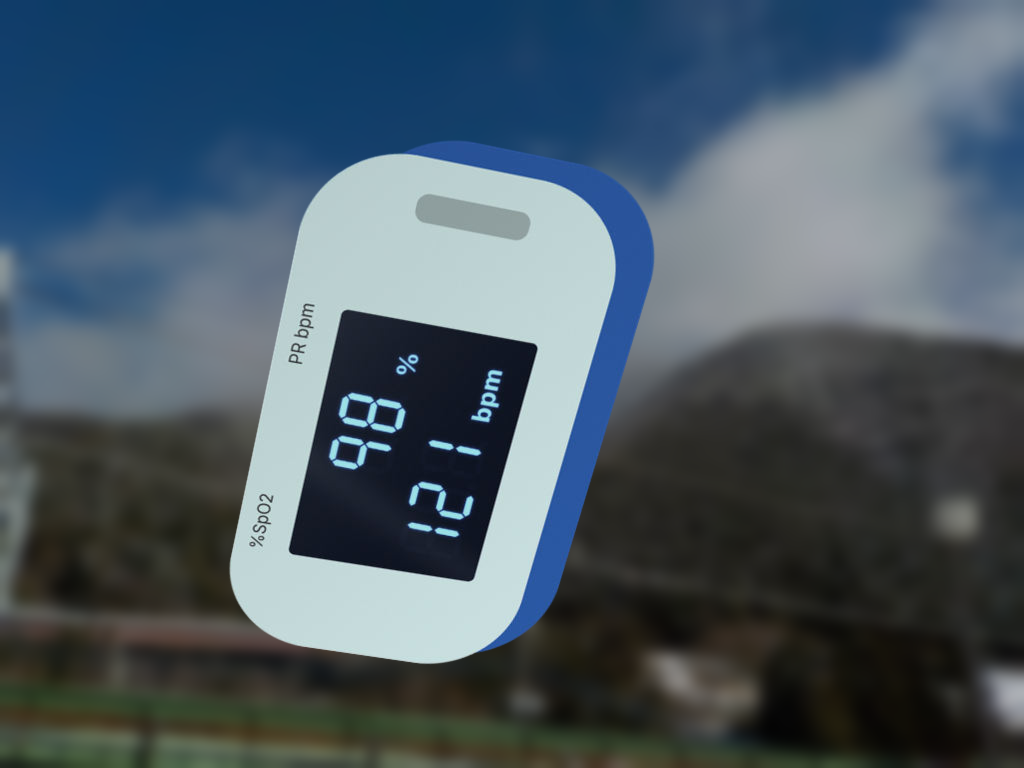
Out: 98 %
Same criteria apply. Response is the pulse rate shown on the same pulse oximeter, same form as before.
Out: 121 bpm
